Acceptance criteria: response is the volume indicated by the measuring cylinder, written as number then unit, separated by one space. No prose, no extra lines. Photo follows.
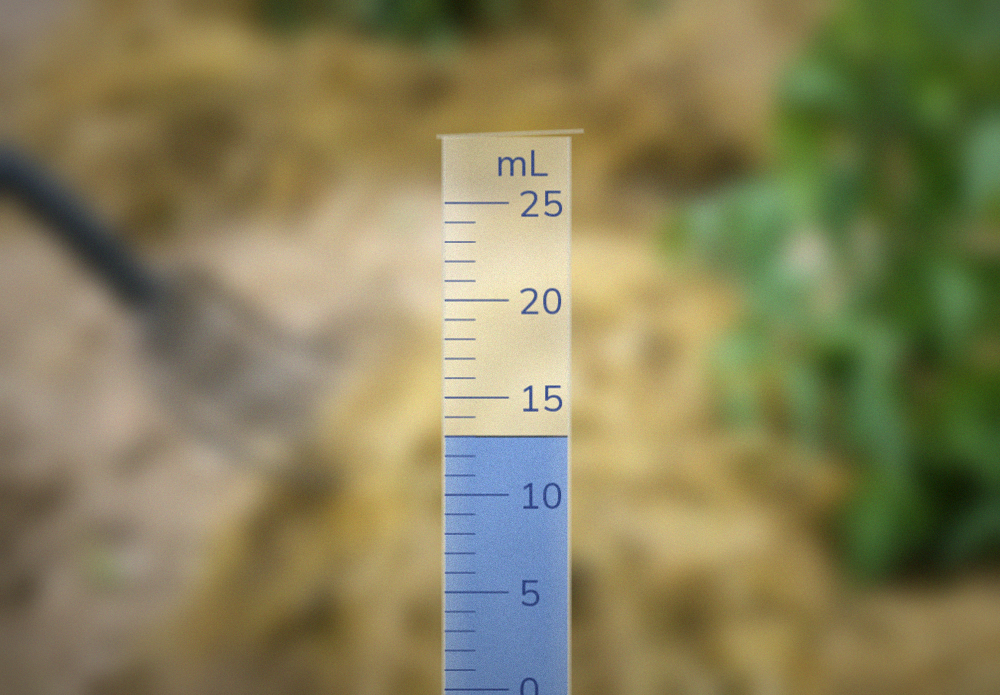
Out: 13 mL
